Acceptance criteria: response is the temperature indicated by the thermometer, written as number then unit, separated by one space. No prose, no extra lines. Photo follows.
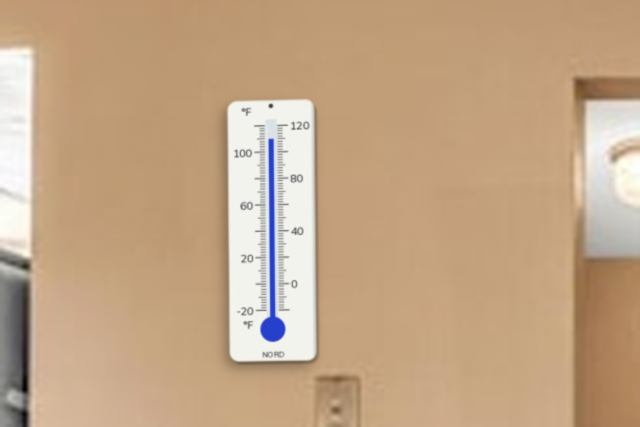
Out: 110 °F
